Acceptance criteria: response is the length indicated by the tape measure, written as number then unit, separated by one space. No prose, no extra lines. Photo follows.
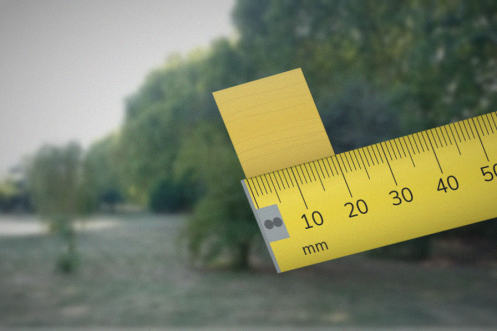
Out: 20 mm
